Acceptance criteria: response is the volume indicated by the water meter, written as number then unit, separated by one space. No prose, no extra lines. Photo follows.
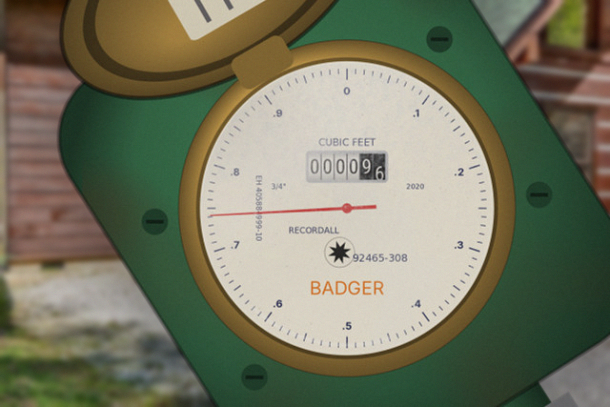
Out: 95.74 ft³
